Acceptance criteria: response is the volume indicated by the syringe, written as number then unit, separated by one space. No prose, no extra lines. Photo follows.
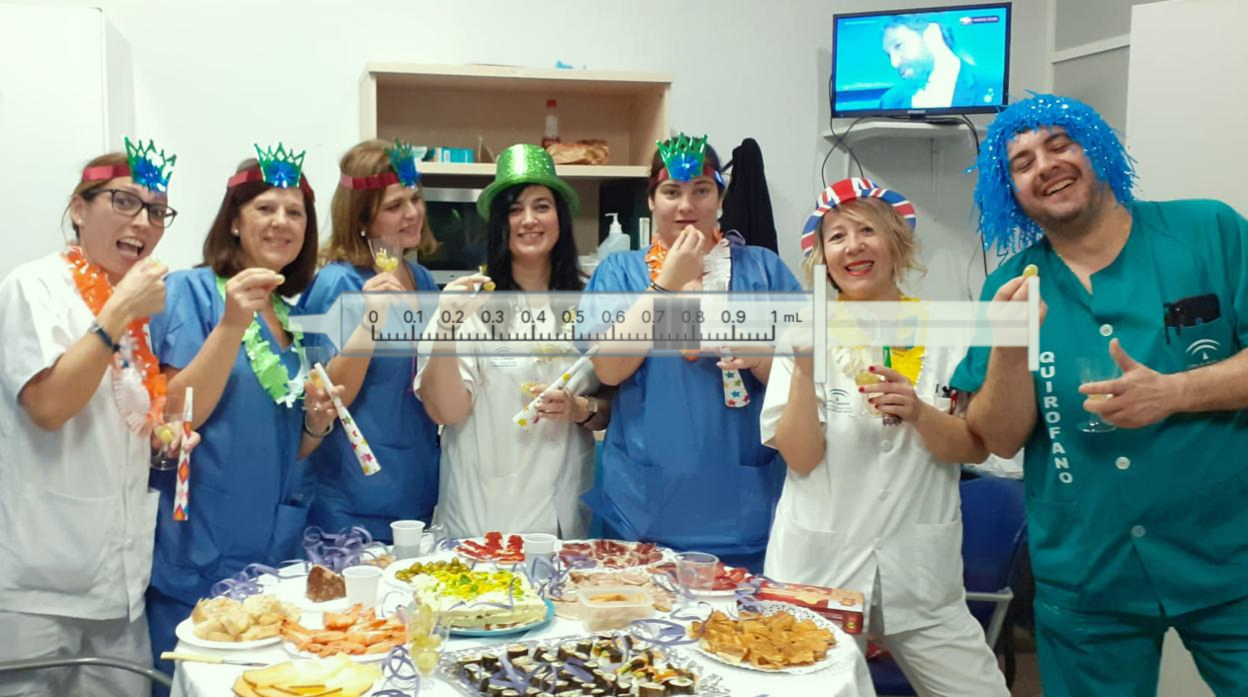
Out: 0.7 mL
